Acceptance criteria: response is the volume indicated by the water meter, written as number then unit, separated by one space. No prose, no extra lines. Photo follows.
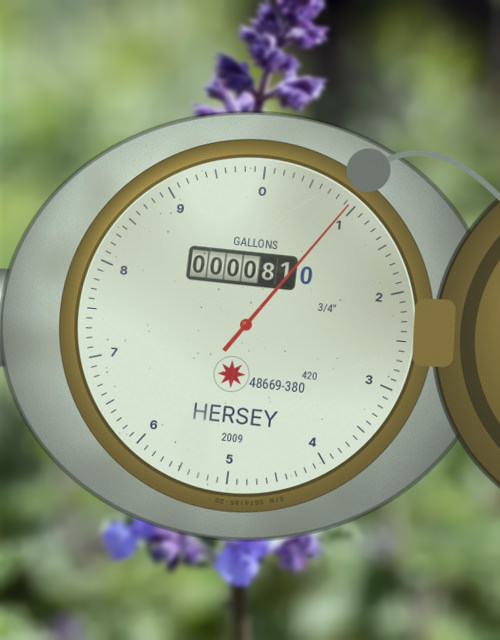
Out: 810.9 gal
